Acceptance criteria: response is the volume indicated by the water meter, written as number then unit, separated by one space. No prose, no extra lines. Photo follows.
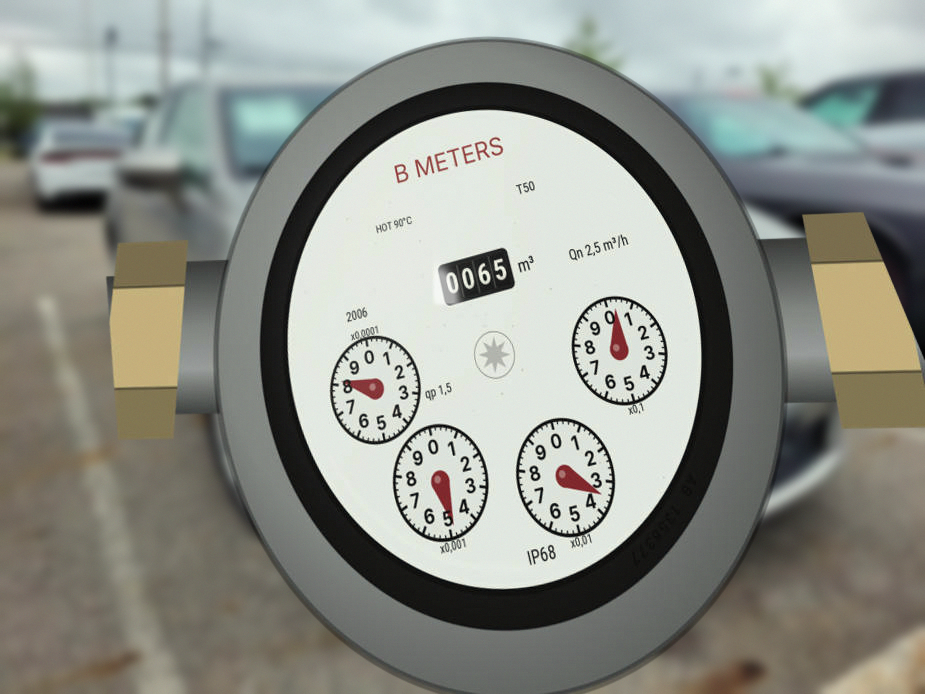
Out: 65.0348 m³
